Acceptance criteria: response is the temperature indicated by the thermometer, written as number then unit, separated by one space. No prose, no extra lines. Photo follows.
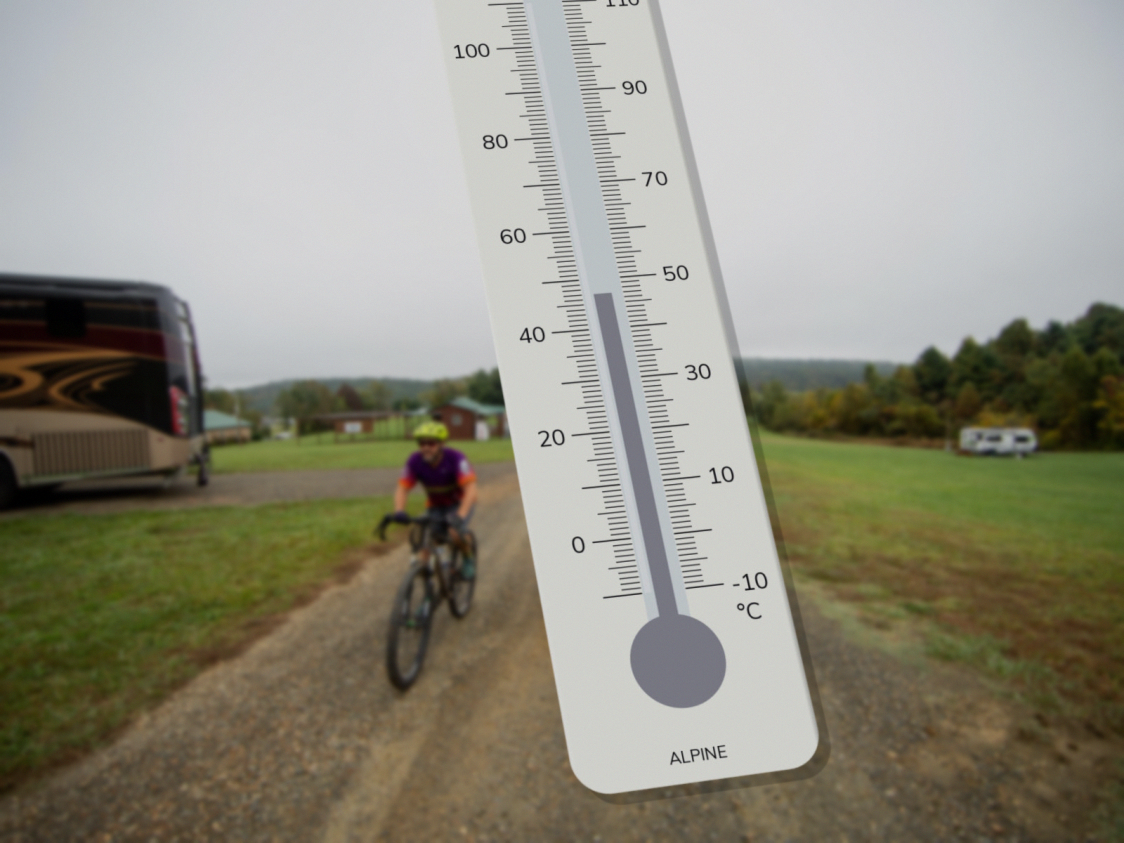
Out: 47 °C
